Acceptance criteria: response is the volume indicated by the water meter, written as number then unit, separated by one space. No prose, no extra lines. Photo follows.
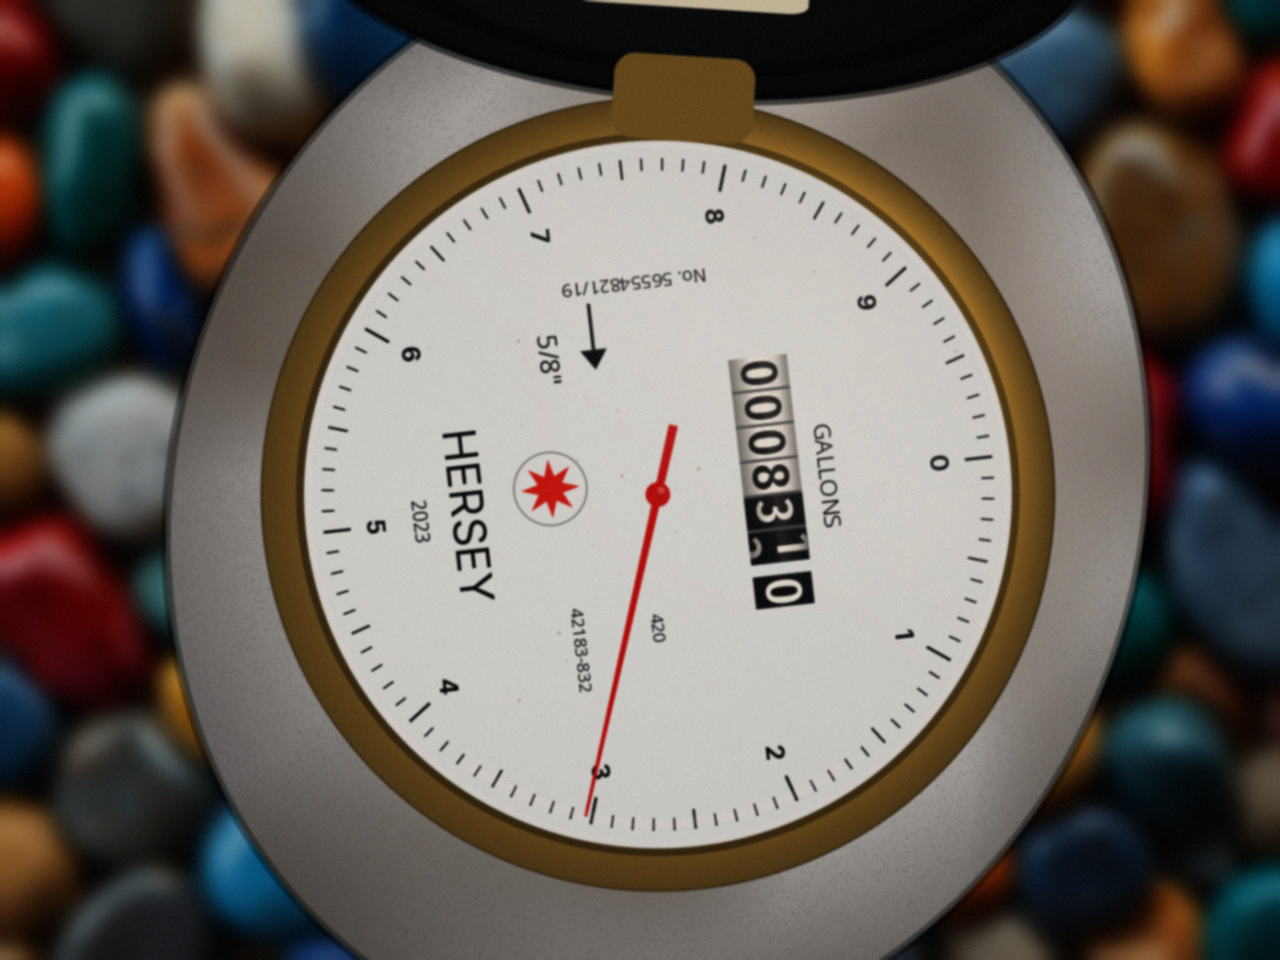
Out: 8313.0 gal
